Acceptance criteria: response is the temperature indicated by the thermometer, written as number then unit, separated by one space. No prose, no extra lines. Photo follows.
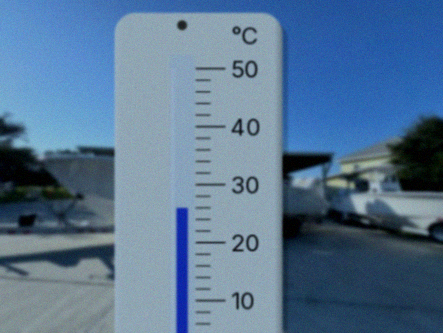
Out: 26 °C
